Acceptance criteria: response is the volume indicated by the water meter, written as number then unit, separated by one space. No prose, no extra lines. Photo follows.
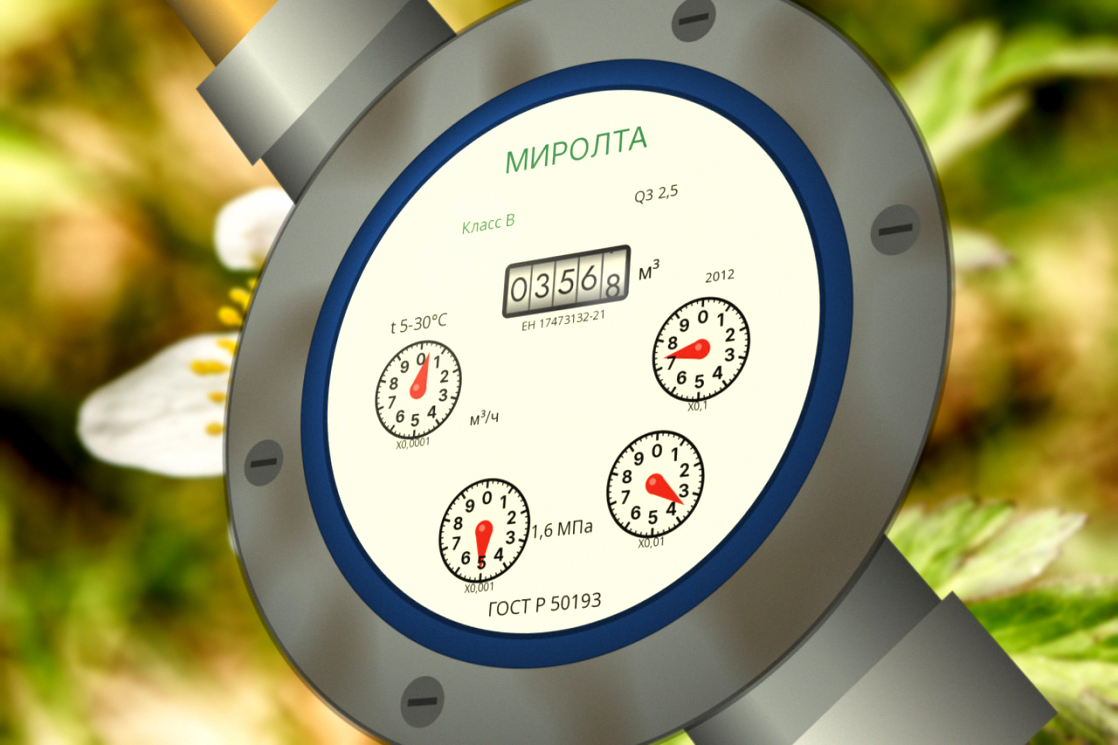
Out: 3567.7350 m³
